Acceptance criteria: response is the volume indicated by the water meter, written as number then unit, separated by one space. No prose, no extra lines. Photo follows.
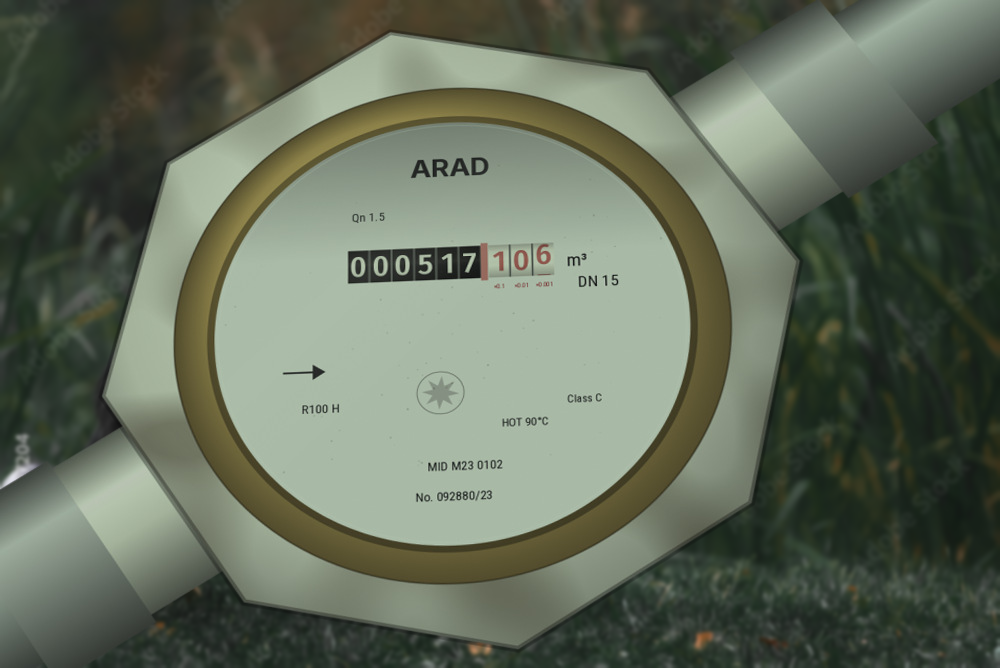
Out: 517.106 m³
